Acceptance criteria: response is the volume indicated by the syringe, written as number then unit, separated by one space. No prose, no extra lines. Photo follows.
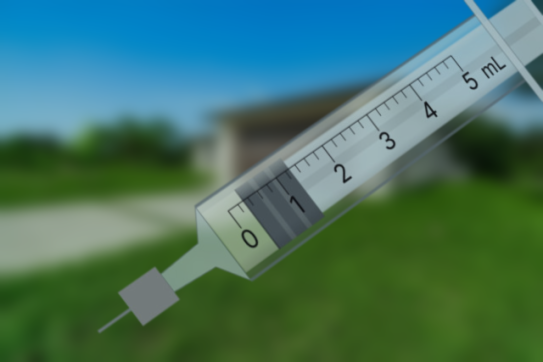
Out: 0.3 mL
